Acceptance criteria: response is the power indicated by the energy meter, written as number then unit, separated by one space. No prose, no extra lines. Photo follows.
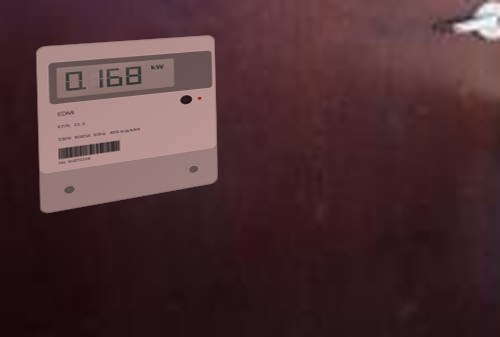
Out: 0.168 kW
